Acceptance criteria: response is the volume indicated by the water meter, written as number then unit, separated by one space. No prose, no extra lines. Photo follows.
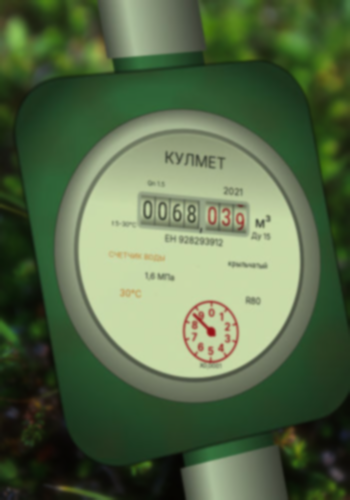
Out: 68.0388 m³
